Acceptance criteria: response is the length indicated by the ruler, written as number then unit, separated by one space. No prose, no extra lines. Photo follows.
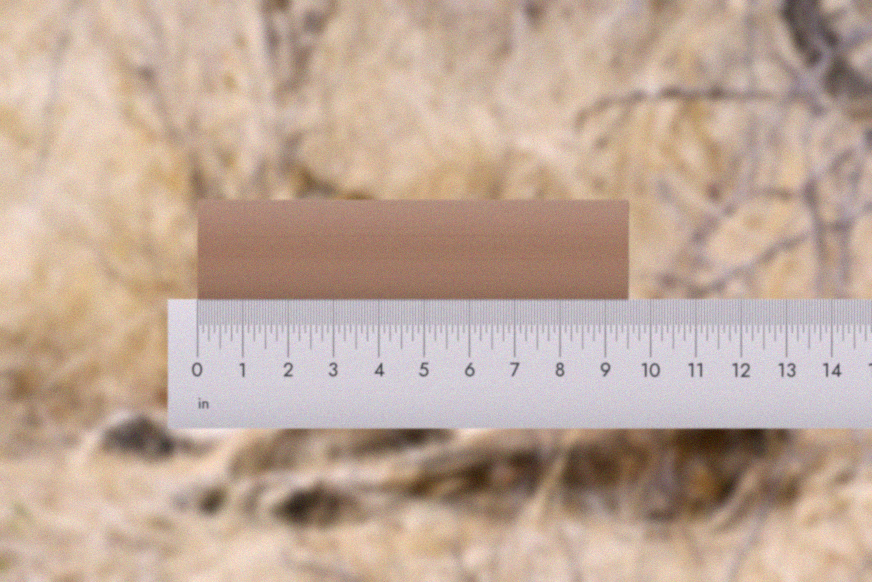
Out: 9.5 in
